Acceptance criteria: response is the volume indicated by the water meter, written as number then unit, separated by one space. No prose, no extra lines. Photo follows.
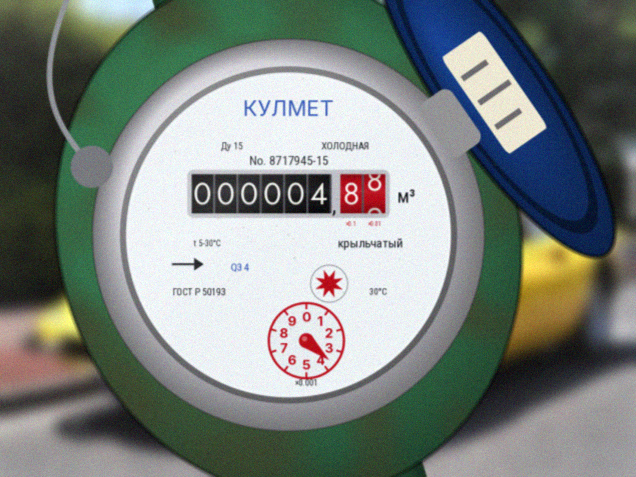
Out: 4.883 m³
